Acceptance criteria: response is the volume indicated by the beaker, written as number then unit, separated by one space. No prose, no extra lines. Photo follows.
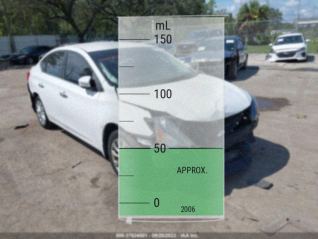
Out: 50 mL
